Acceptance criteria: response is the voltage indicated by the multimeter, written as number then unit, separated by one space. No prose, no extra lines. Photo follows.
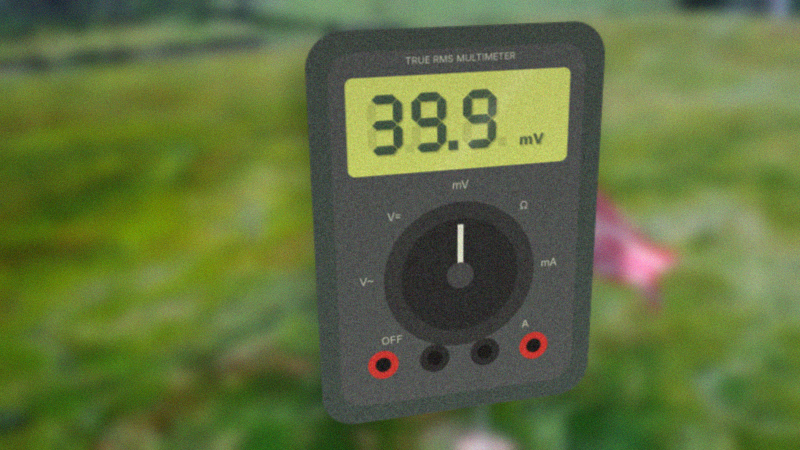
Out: 39.9 mV
